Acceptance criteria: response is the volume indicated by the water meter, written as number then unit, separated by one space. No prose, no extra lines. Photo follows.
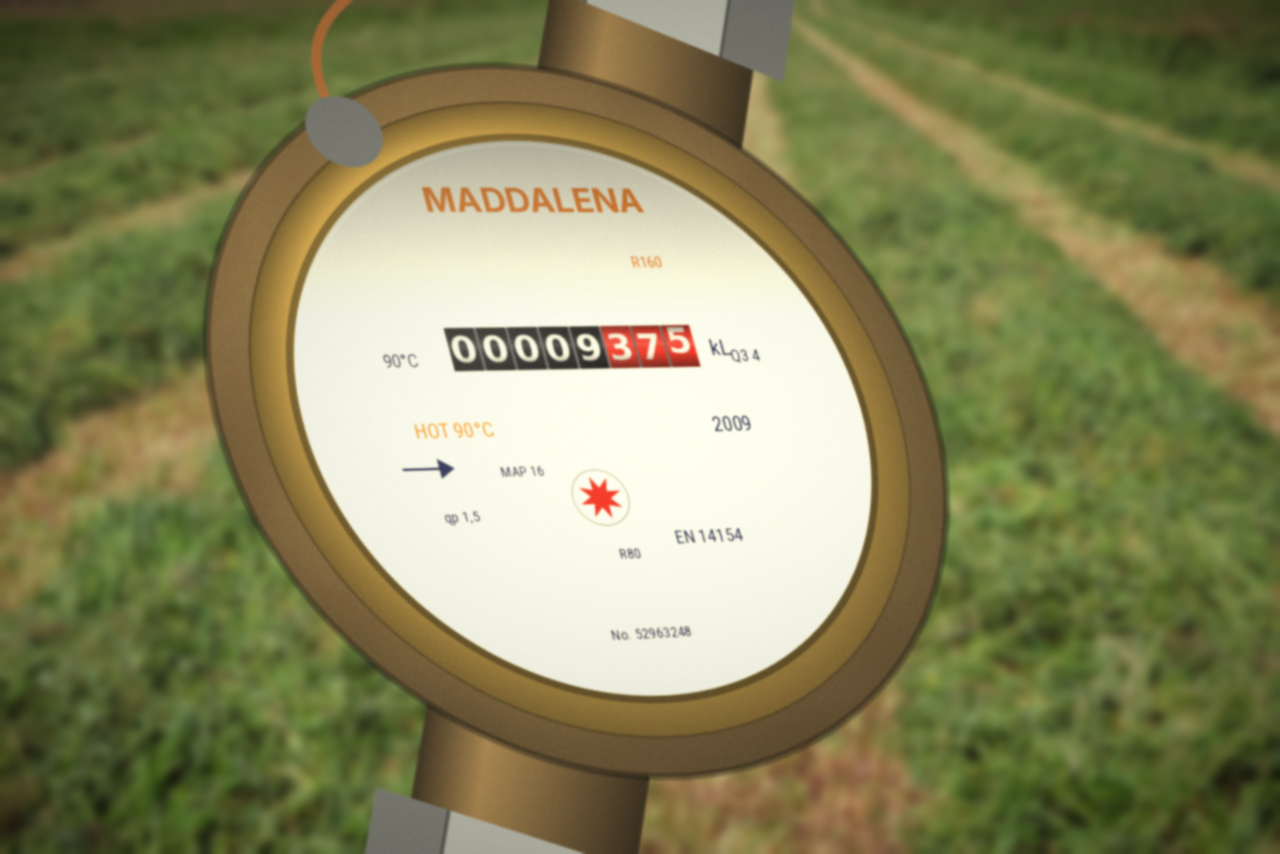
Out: 9.375 kL
